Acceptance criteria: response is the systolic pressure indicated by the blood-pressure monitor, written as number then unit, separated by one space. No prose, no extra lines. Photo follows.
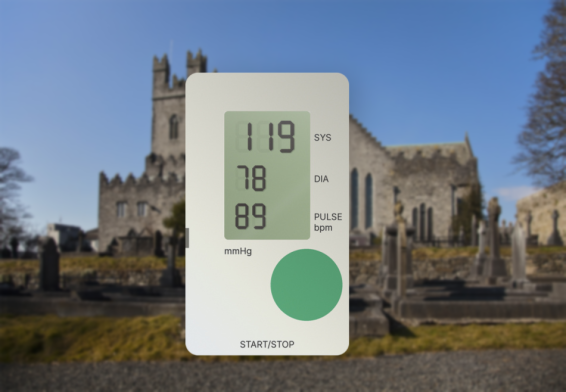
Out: 119 mmHg
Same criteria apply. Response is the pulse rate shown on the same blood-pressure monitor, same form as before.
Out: 89 bpm
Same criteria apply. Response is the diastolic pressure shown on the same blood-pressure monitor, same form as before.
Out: 78 mmHg
